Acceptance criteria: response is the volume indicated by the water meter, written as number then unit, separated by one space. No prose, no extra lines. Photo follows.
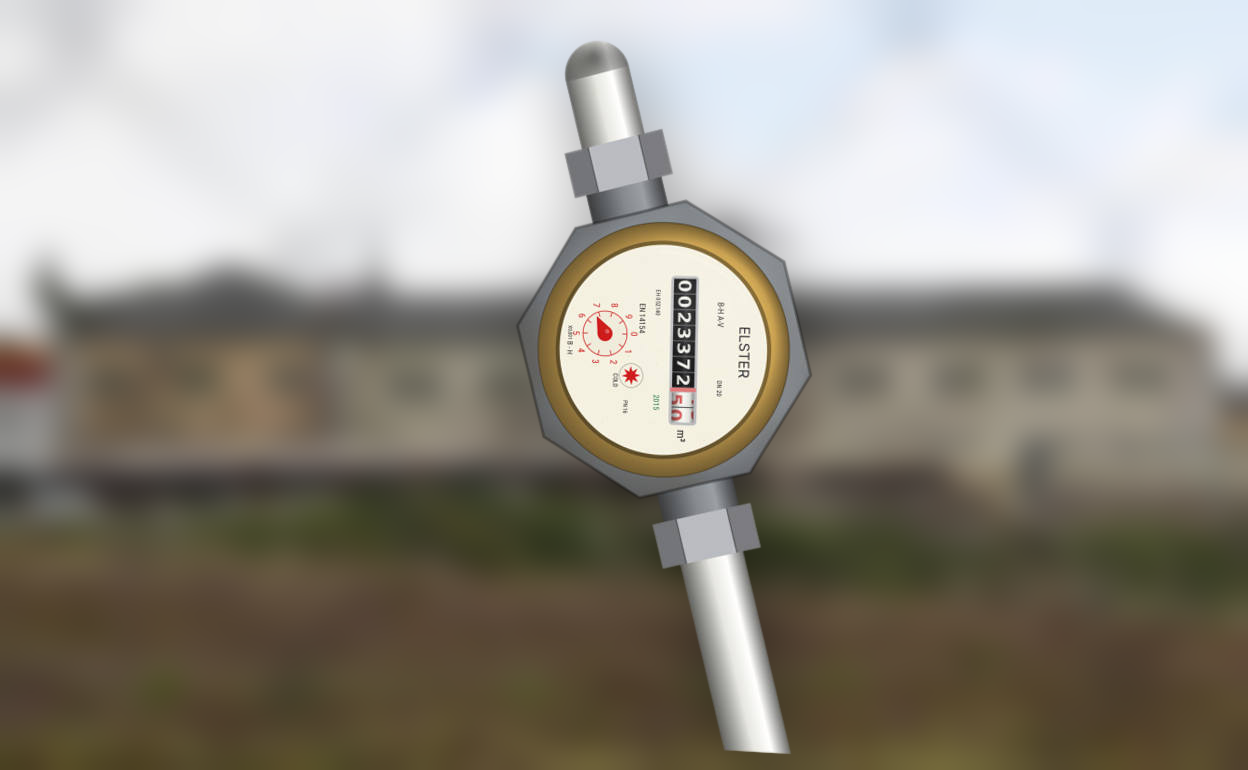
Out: 23372.496 m³
